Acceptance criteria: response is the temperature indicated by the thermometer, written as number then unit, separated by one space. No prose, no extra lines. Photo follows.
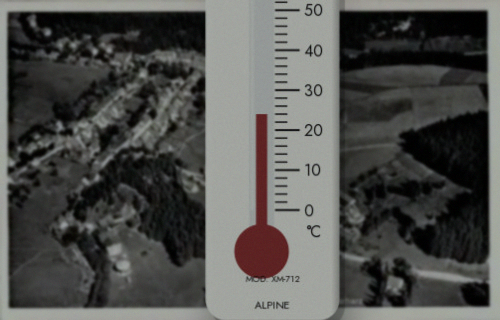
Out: 24 °C
